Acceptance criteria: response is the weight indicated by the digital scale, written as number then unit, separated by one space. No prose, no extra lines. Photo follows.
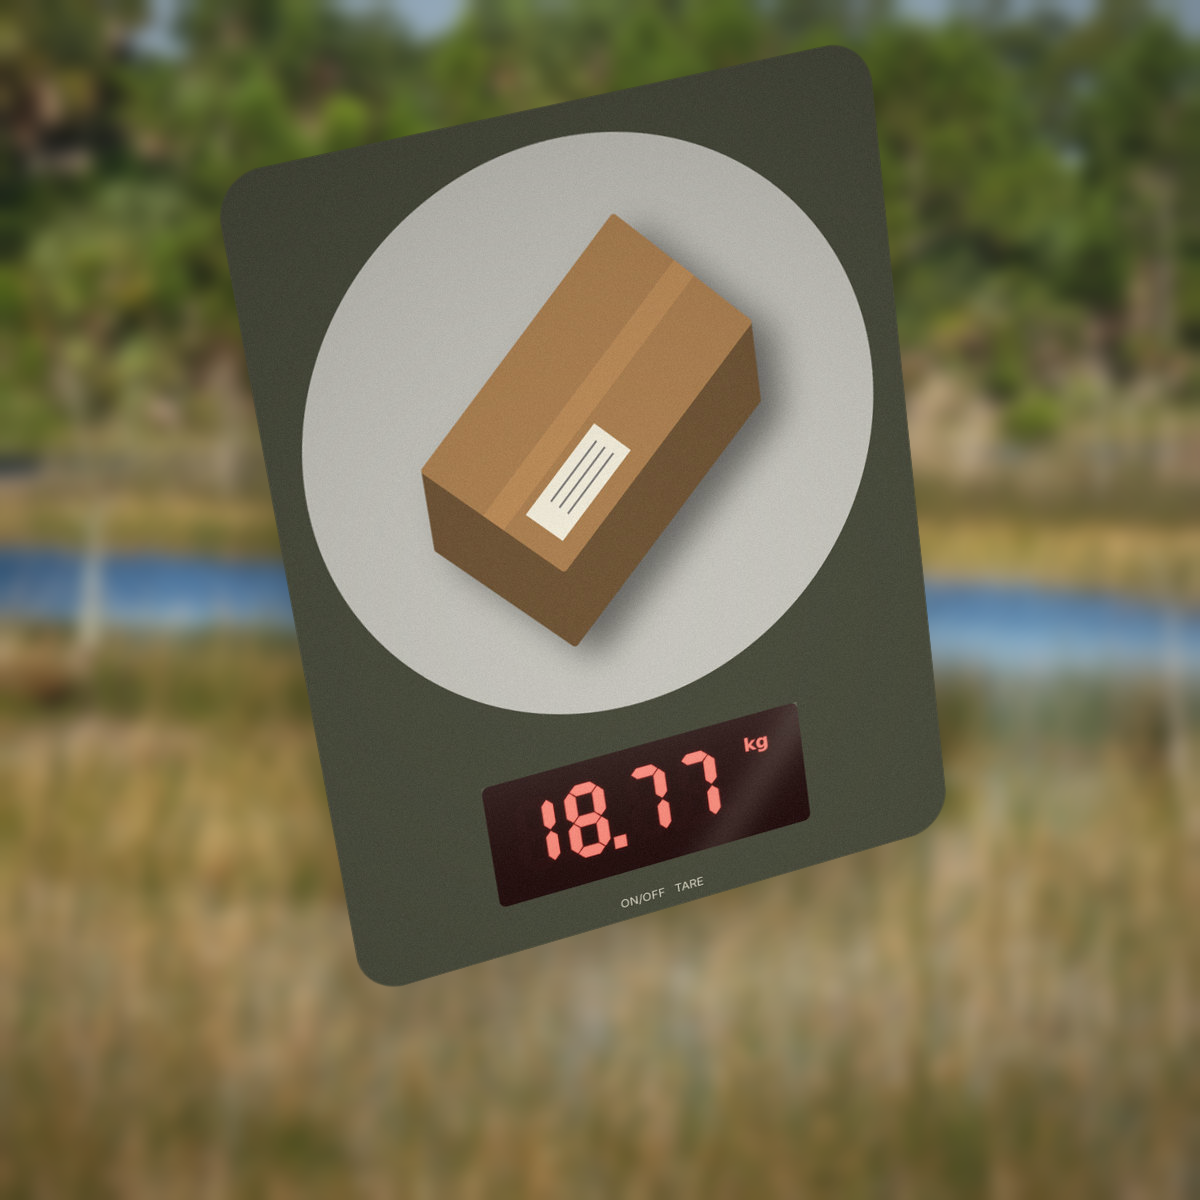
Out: 18.77 kg
